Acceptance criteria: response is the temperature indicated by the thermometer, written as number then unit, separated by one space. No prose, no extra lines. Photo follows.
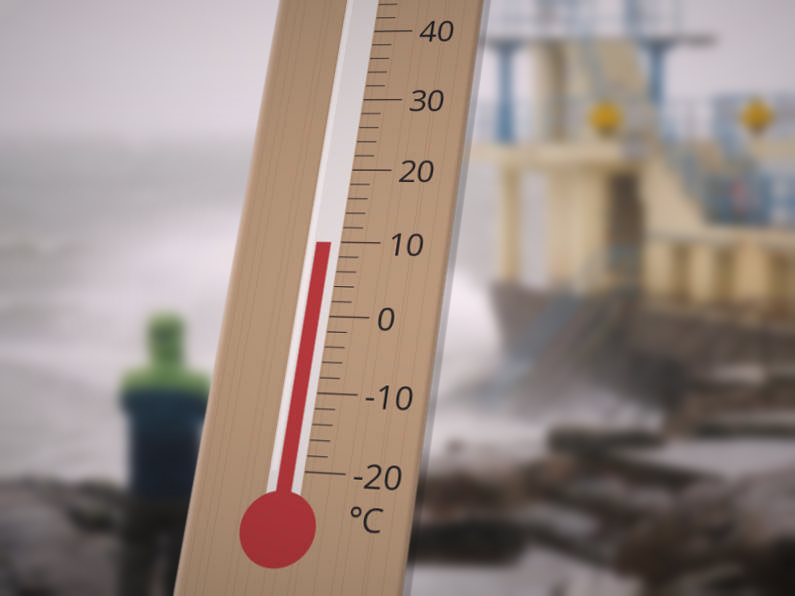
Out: 10 °C
